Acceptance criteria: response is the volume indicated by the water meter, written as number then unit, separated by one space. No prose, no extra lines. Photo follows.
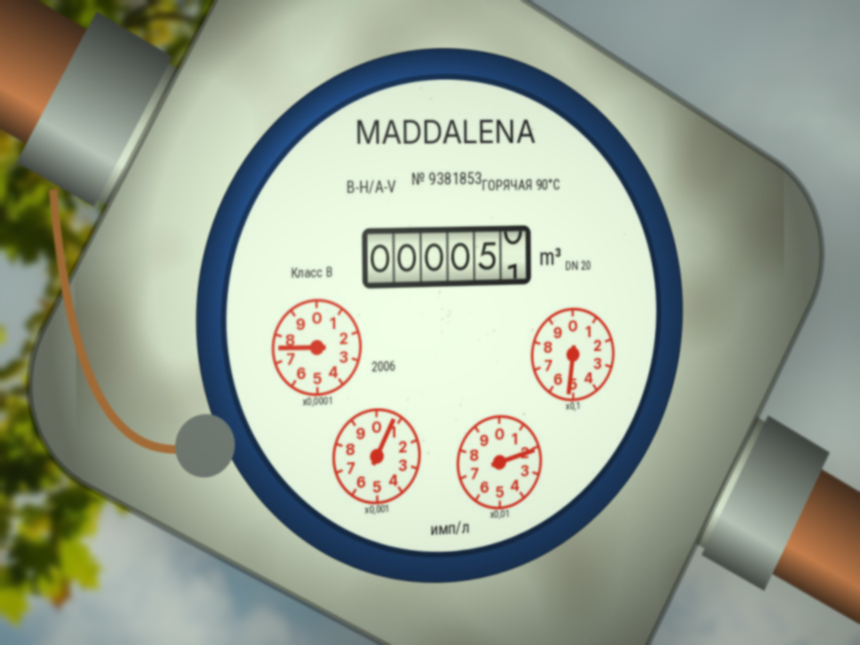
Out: 50.5207 m³
